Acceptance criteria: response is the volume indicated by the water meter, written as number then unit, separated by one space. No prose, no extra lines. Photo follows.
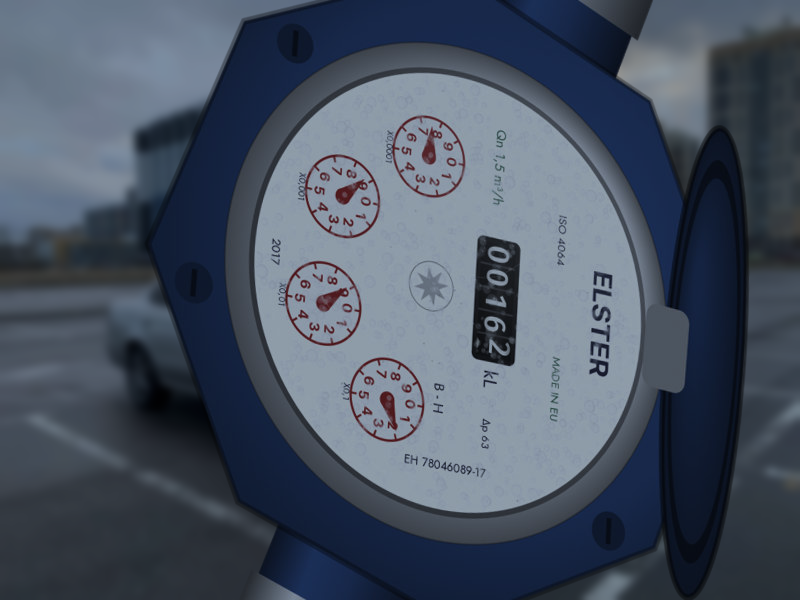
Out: 162.1887 kL
